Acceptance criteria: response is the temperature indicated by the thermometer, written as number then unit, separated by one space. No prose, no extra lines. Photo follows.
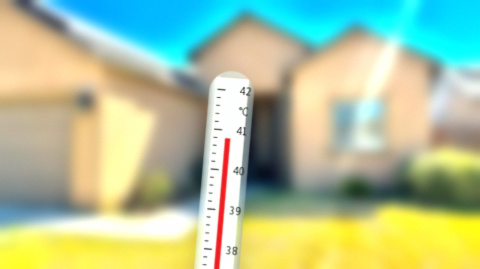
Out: 40.8 °C
